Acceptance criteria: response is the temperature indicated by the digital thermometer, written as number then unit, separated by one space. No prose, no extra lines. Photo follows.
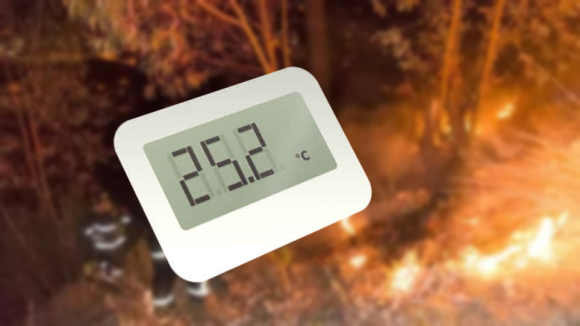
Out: 25.2 °C
